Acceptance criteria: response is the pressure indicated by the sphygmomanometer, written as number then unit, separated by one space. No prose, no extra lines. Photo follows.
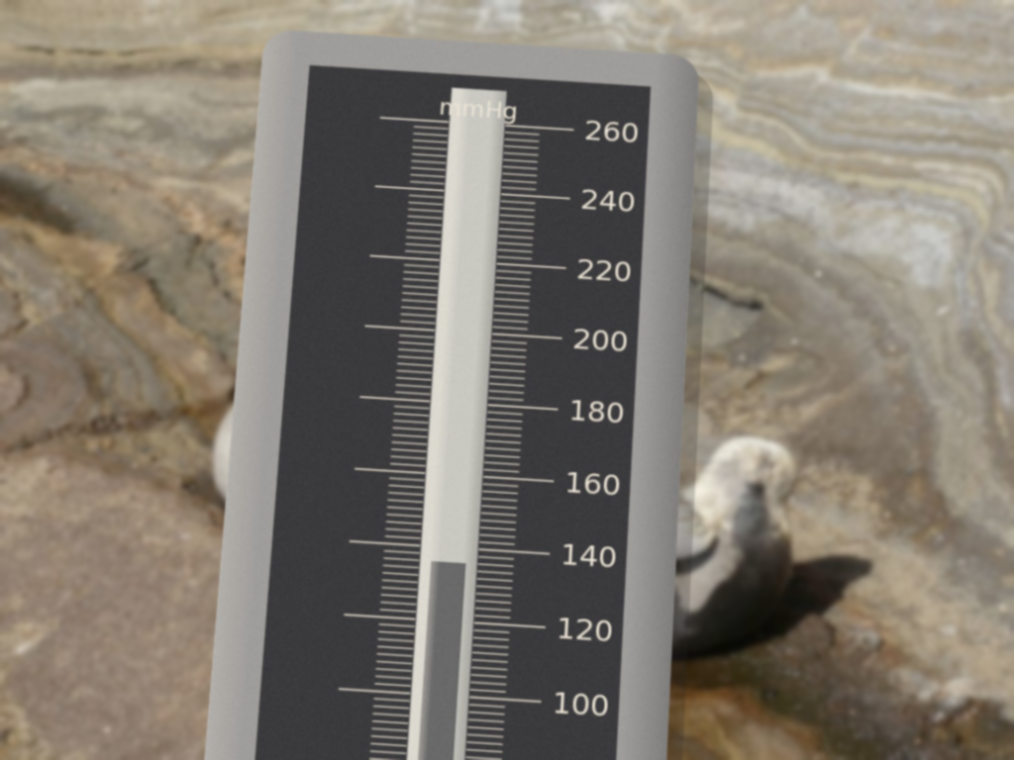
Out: 136 mmHg
